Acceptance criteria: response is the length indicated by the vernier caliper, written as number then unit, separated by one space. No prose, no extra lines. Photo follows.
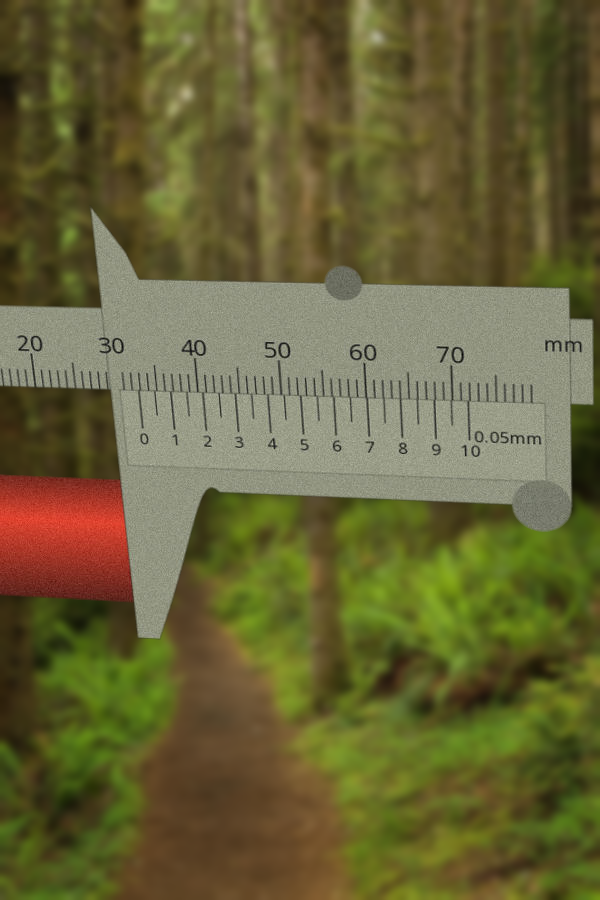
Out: 32.8 mm
